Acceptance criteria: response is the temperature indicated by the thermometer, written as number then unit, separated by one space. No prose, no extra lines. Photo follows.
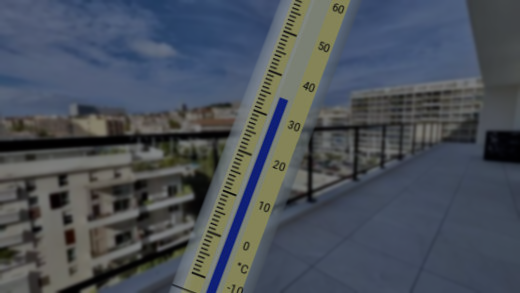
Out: 35 °C
